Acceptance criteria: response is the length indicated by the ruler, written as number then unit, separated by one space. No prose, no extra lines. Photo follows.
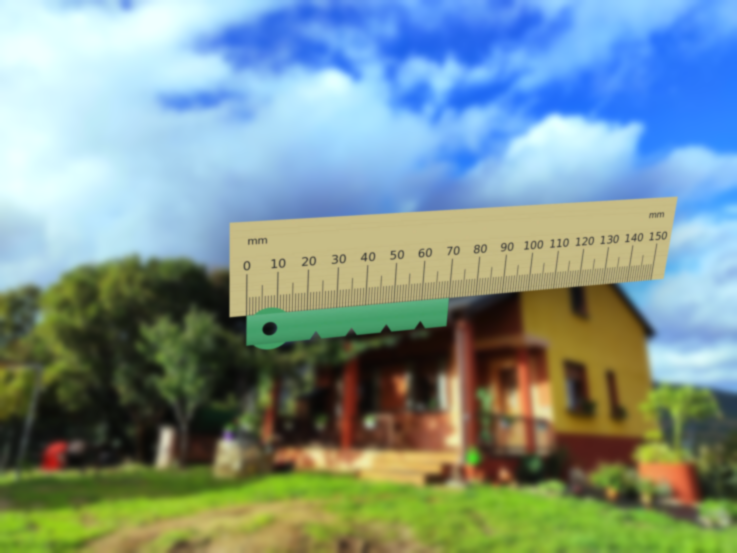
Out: 70 mm
